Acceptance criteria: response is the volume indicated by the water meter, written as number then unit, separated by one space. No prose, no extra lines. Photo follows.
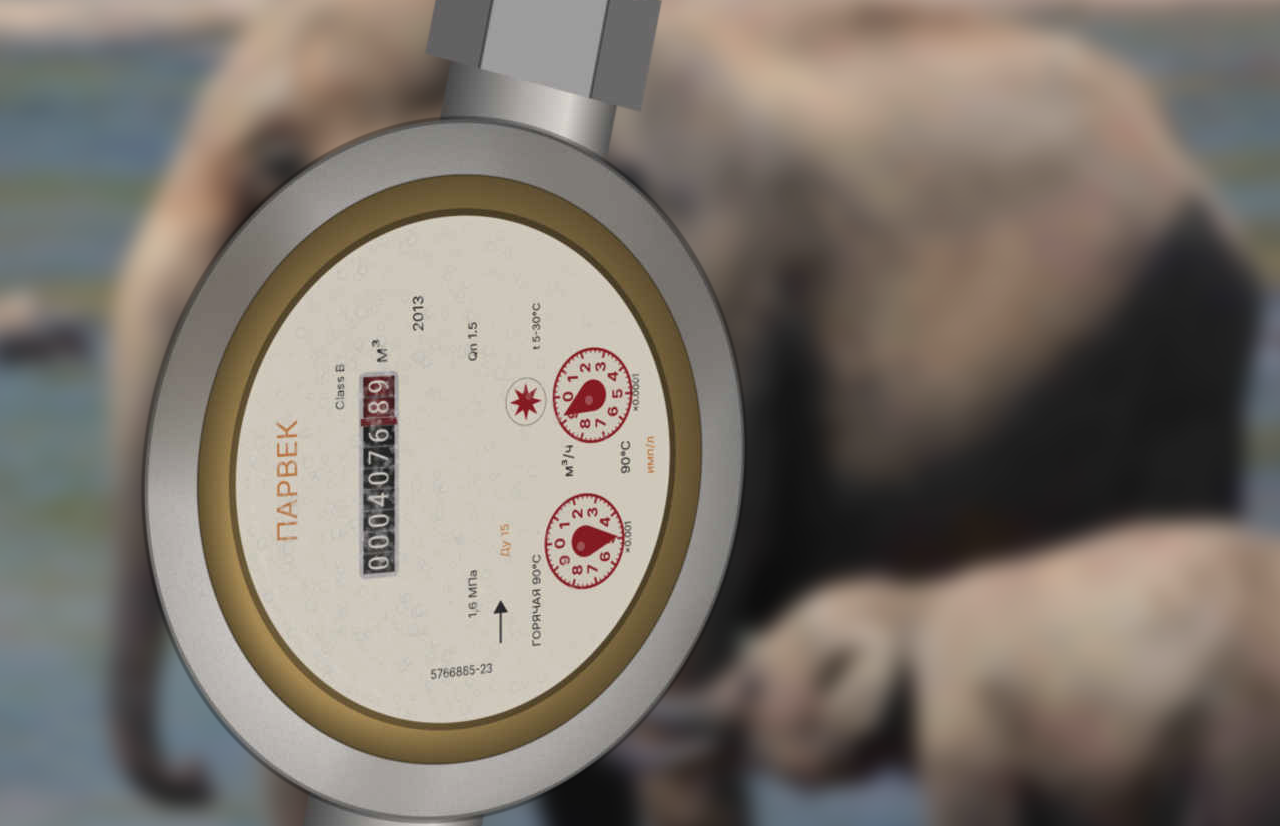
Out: 4076.8949 m³
